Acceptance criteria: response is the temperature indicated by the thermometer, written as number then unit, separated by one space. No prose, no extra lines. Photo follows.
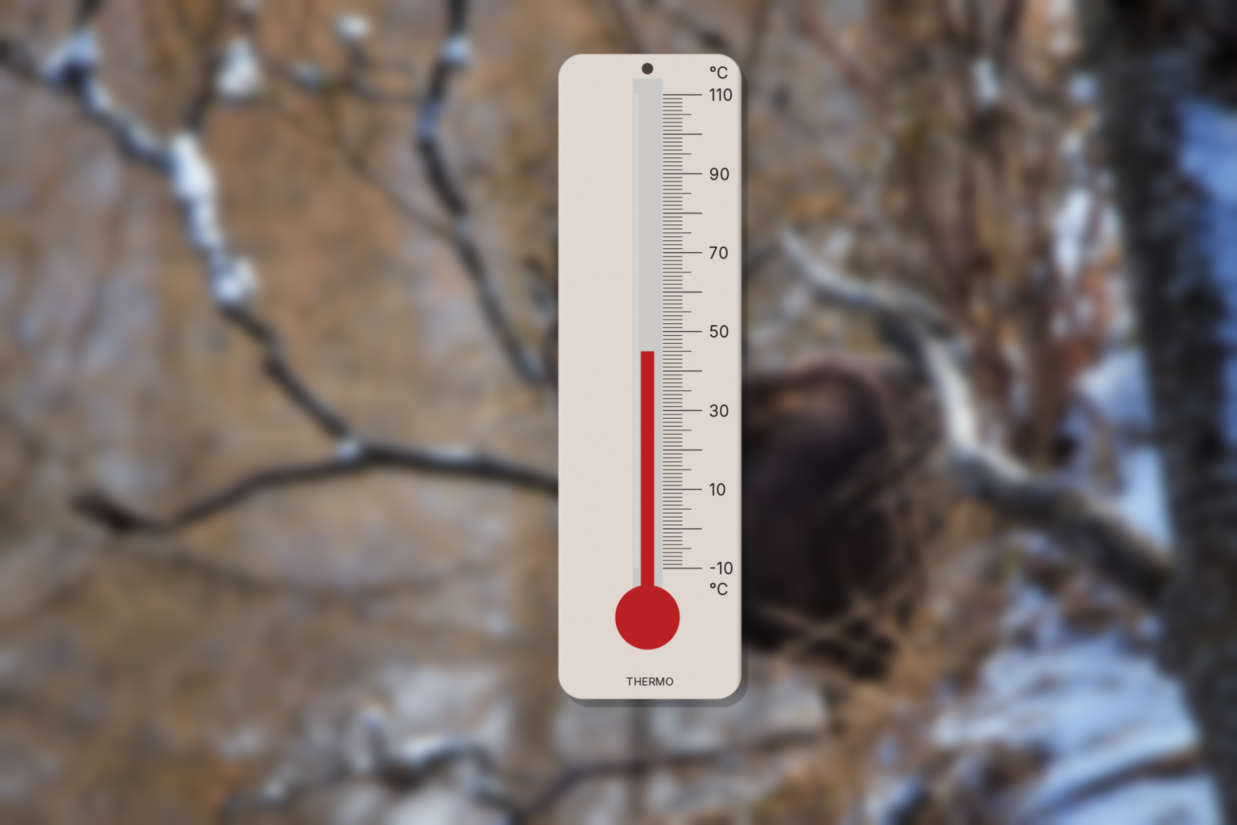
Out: 45 °C
